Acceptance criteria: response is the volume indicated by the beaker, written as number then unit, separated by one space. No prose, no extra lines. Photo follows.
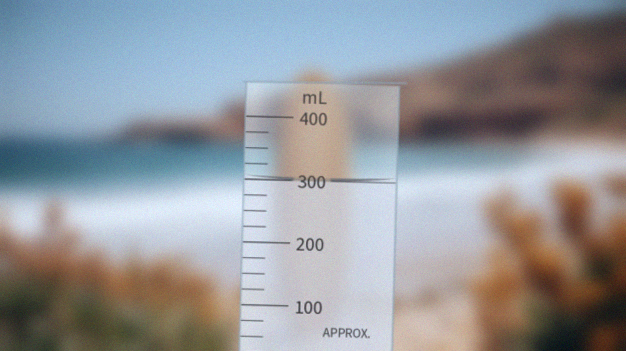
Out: 300 mL
